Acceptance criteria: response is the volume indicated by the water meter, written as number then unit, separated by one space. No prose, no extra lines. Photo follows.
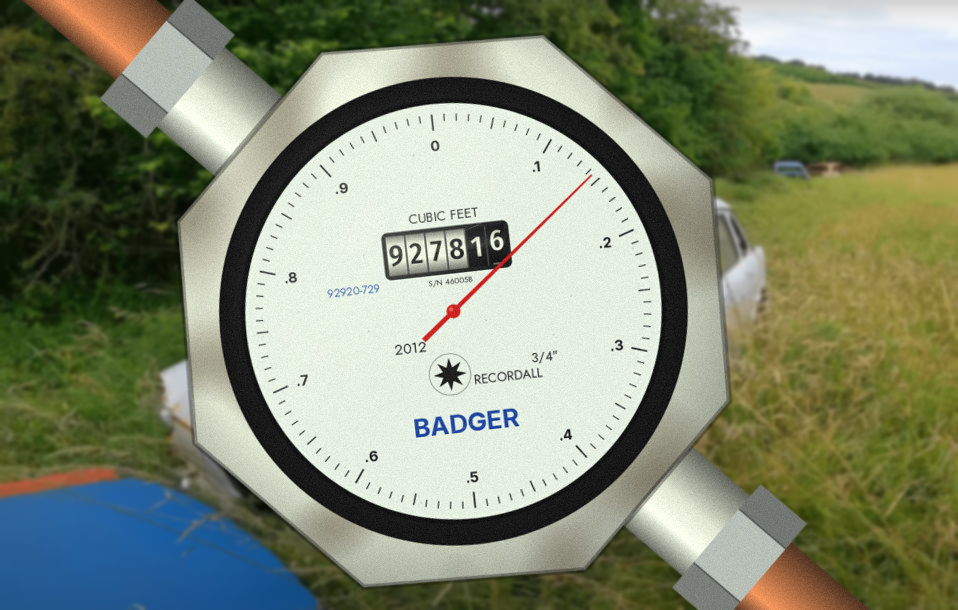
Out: 927816.14 ft³
